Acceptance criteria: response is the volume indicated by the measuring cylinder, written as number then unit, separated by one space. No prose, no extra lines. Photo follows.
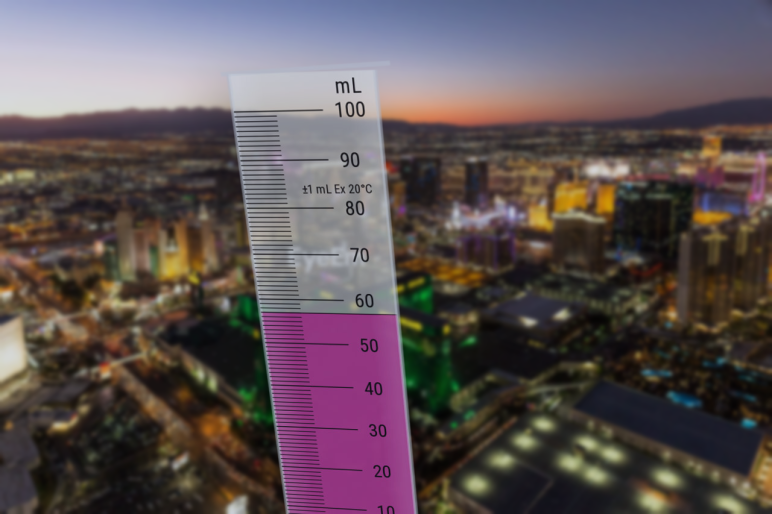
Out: 57 mL
